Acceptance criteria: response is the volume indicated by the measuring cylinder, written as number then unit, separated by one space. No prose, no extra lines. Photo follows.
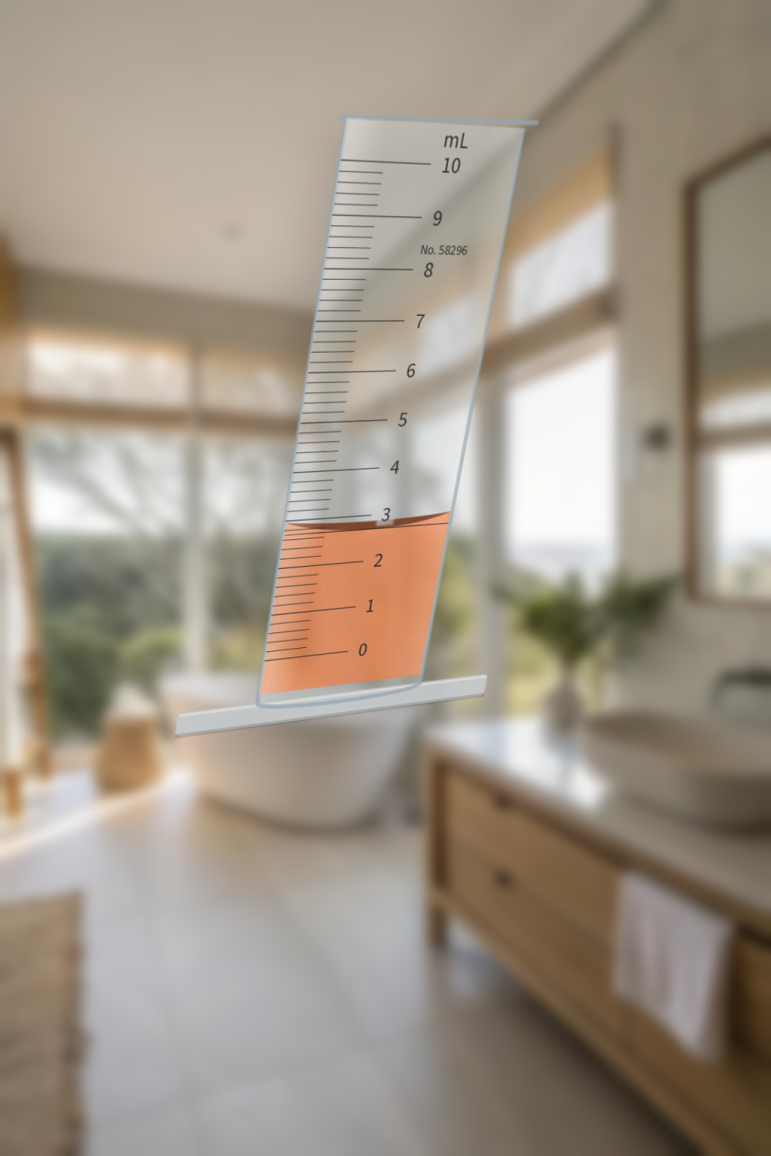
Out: 2.7 mL
